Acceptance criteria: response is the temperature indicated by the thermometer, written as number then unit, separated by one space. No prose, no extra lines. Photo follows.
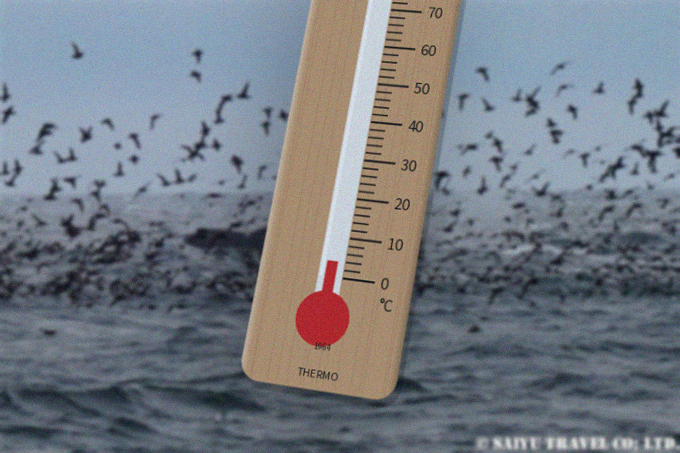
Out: 4 °C
